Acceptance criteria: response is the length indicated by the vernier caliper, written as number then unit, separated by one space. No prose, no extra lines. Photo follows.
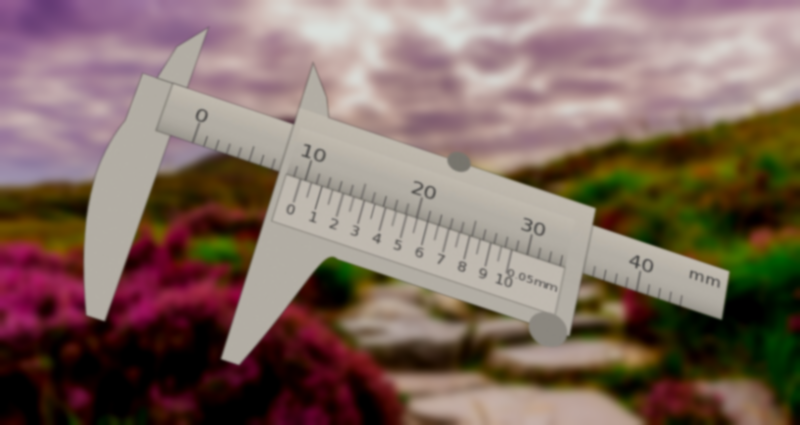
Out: 9.6 mm
